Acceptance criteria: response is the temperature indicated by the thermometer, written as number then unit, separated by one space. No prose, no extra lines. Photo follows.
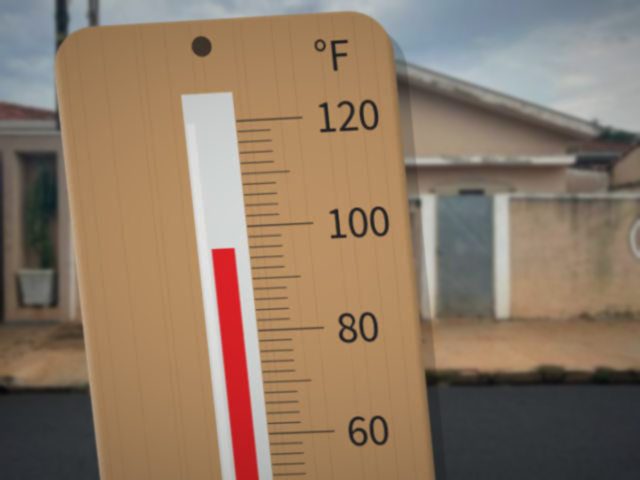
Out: 96 °F
